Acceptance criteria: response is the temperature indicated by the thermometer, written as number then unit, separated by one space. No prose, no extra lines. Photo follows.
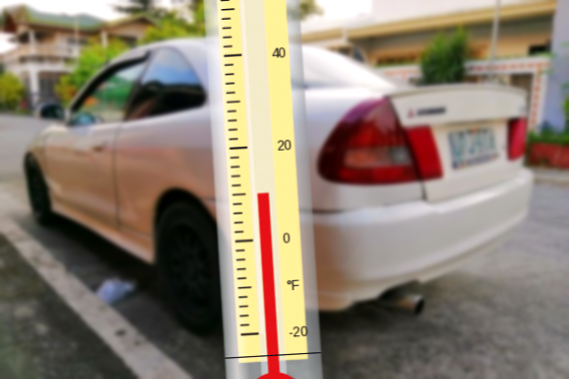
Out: 10 °F
